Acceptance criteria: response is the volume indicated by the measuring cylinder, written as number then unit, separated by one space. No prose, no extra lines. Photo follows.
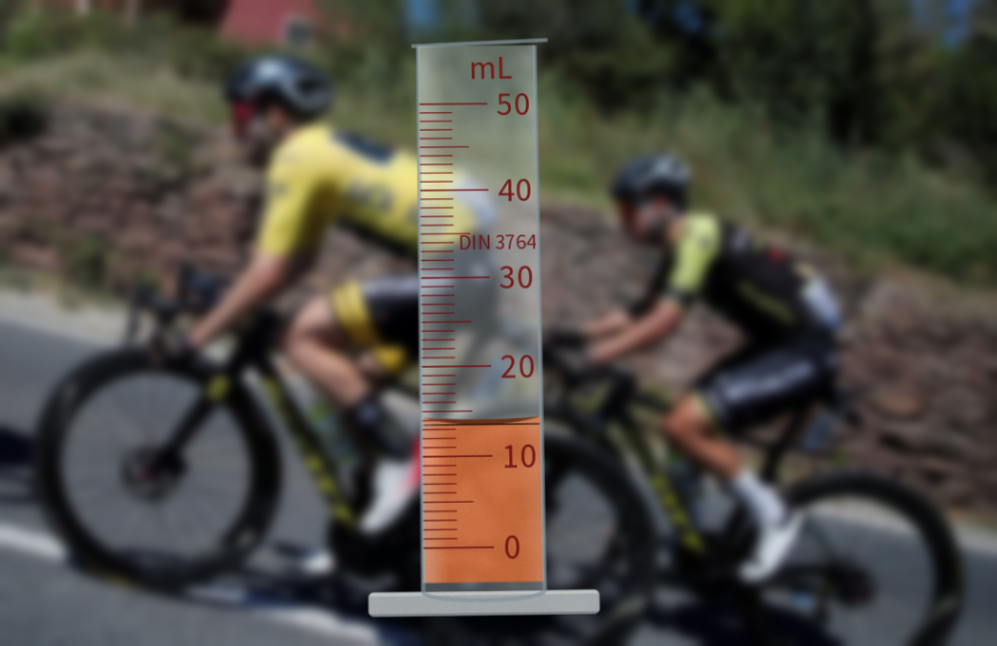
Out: 13.5 mL
